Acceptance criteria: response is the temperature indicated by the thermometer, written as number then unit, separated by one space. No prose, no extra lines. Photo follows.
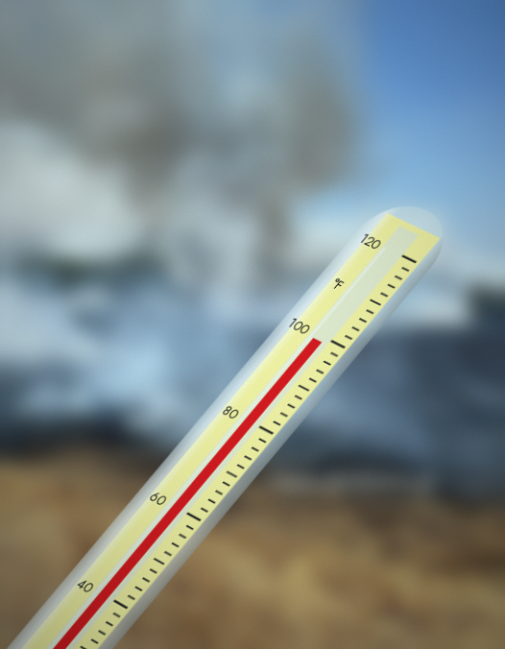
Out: 99 °F
